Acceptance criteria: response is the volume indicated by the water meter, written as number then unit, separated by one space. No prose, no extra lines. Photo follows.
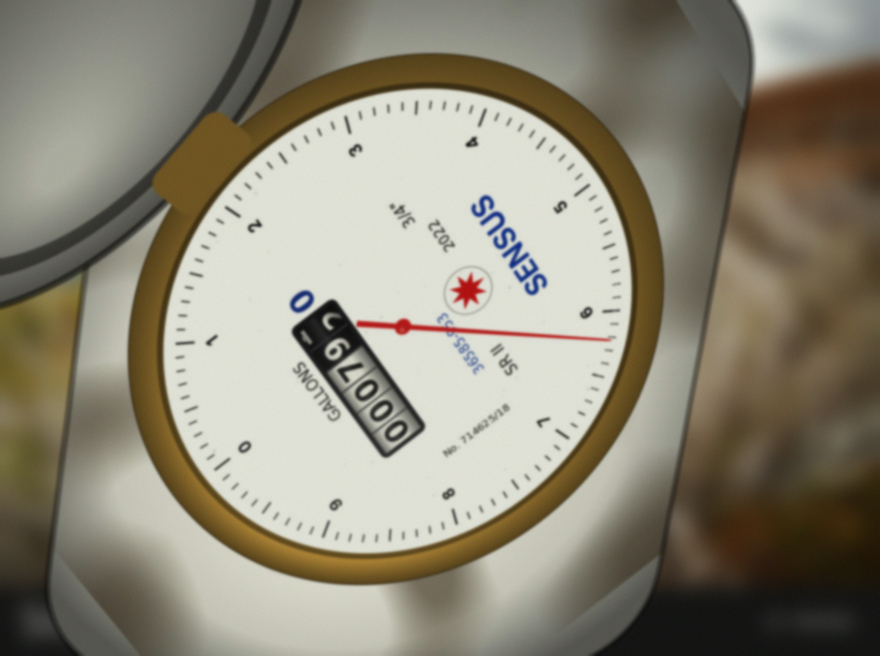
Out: 7916.2 gal
